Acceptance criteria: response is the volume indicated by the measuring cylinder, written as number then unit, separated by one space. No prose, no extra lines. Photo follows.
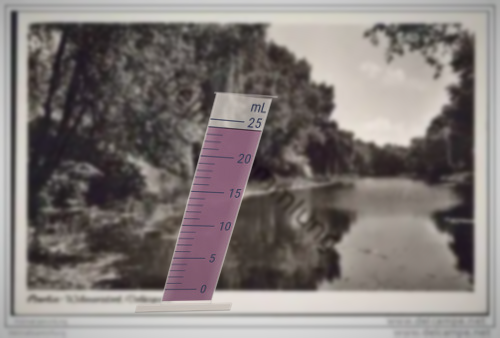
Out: 24 mL
